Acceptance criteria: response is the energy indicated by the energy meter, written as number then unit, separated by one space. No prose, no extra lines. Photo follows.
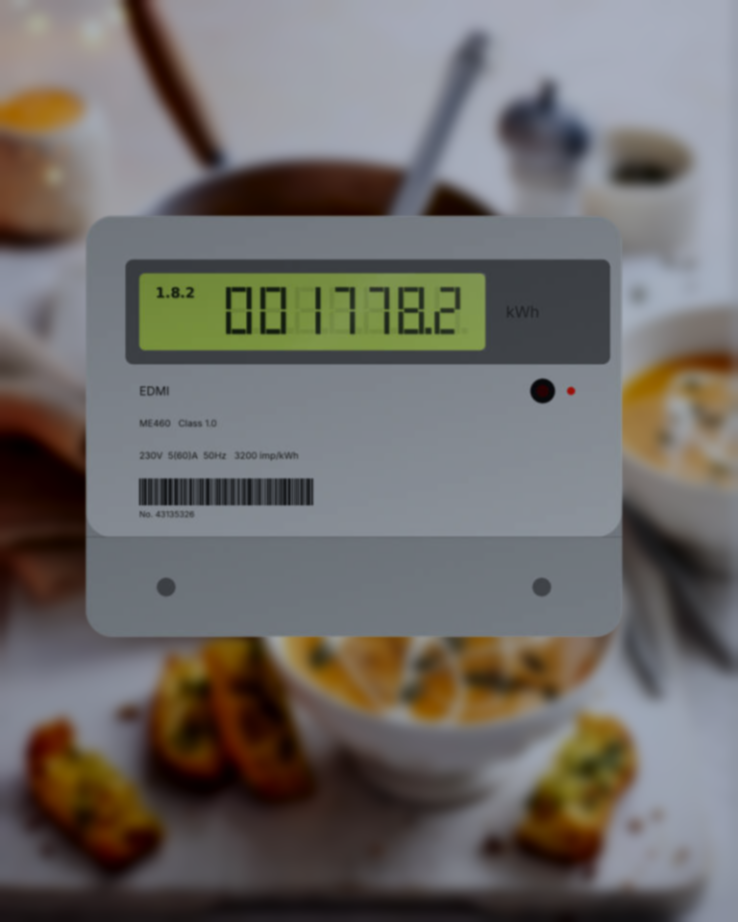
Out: 1778.2 kWh
